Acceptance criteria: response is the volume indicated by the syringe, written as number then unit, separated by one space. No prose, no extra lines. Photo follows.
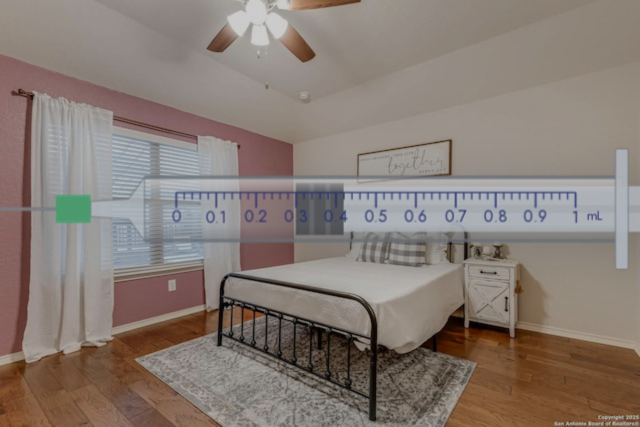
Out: 0.3 mL
